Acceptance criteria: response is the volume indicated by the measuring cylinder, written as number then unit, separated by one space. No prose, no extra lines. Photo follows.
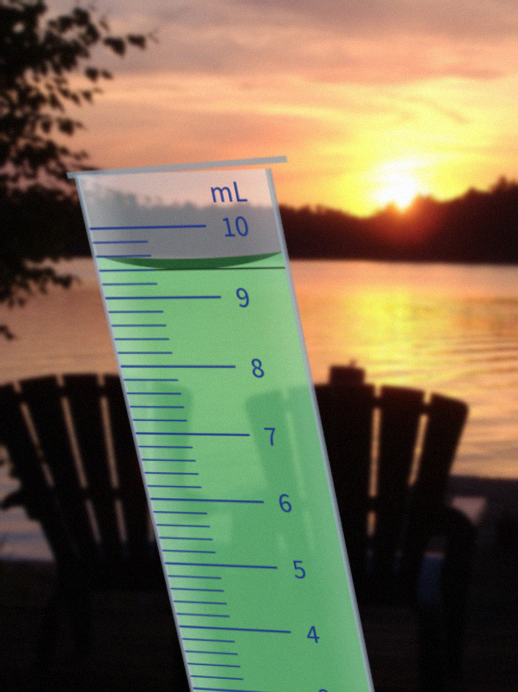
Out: 9.4 mL
